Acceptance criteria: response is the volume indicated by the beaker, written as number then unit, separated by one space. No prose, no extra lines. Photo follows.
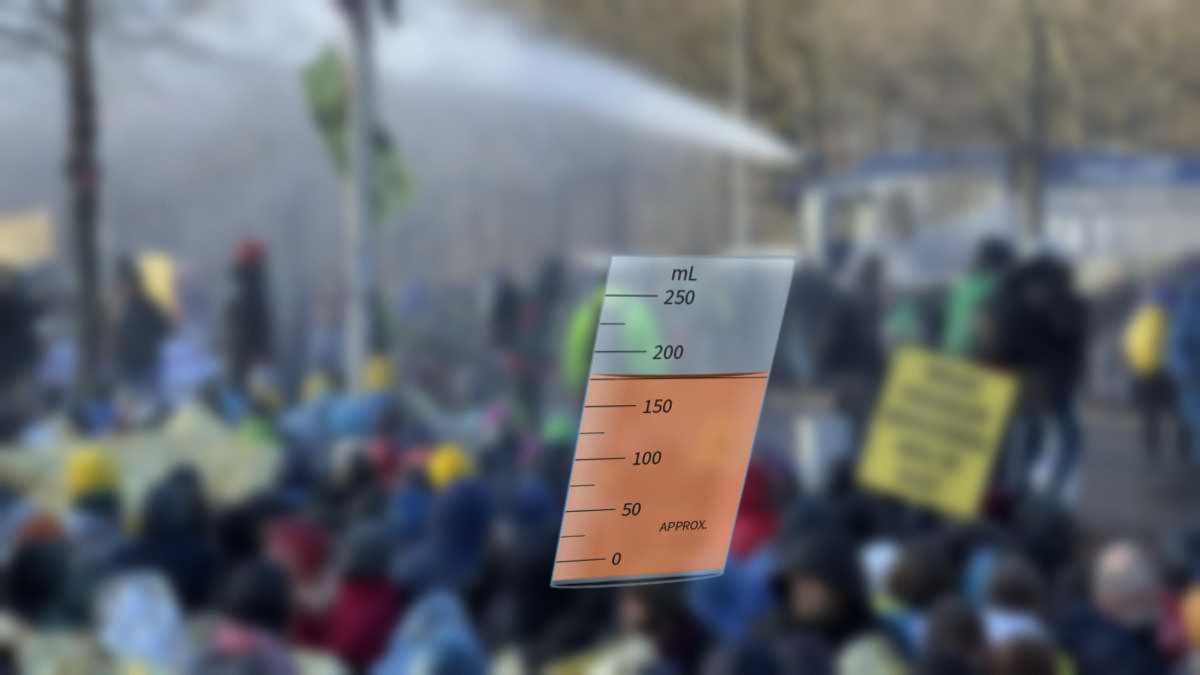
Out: 175 mL
